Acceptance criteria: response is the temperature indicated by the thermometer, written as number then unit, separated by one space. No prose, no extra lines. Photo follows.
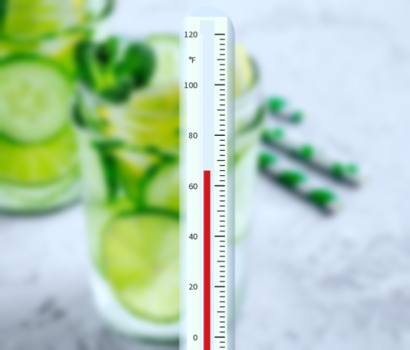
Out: 66 °F
